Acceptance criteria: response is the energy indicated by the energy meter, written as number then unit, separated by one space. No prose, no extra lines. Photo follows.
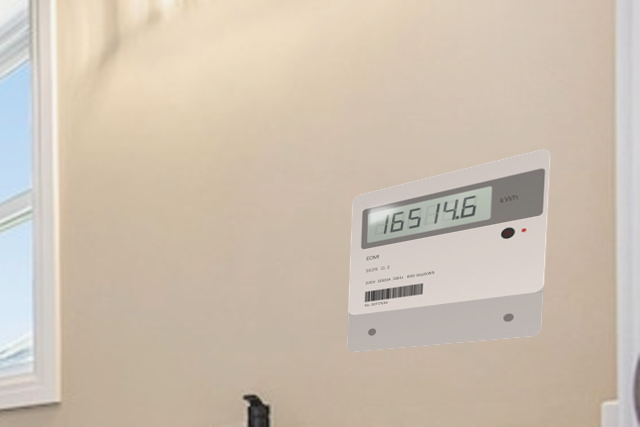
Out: 16514.6 kWh
